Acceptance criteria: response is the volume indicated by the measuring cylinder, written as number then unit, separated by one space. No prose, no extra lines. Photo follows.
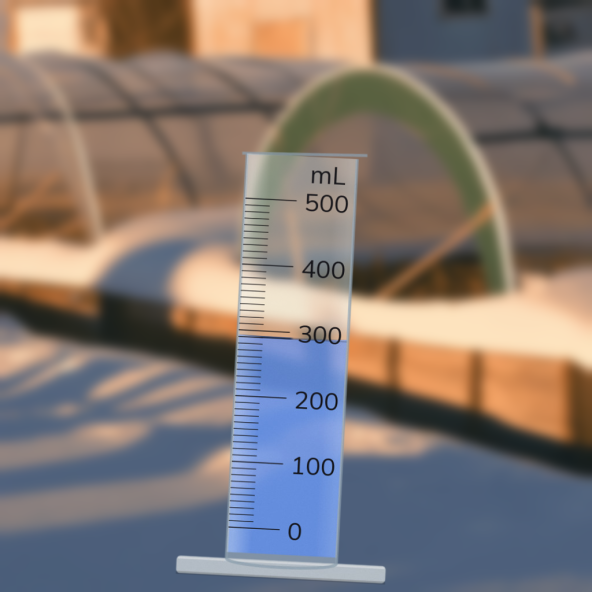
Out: 290 mL
